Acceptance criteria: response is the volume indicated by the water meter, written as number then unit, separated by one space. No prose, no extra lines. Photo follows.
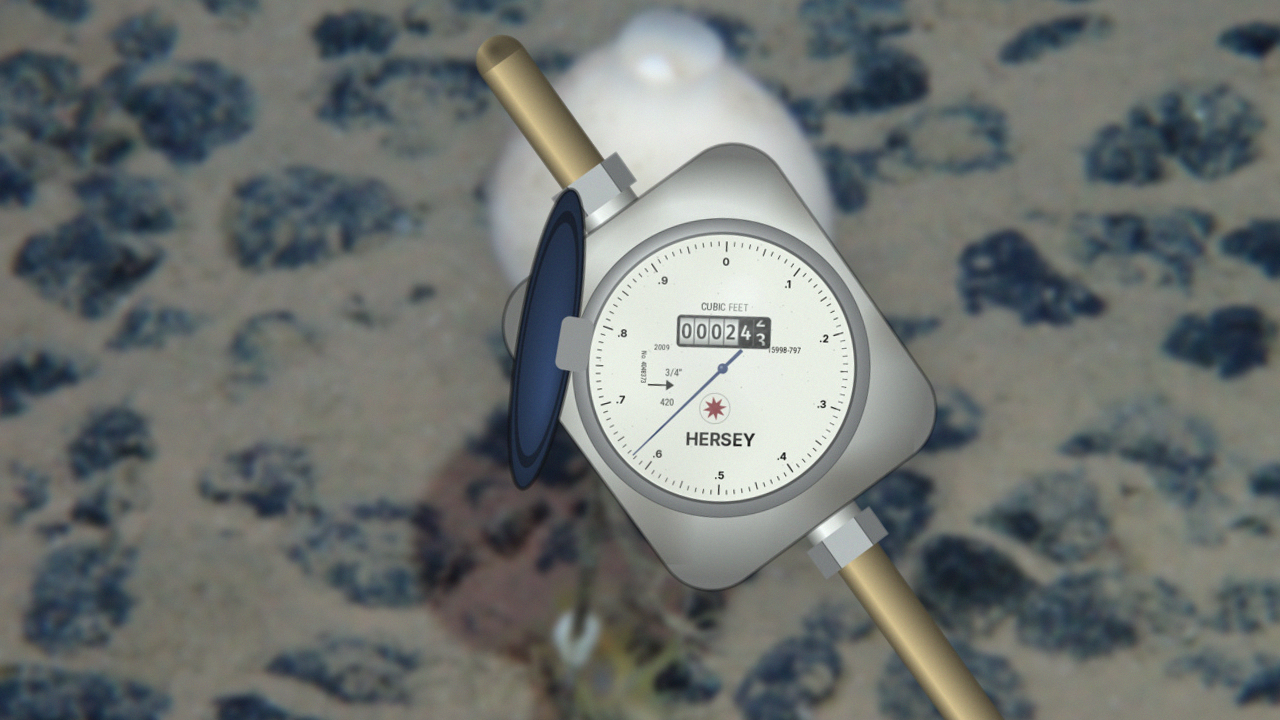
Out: 242.62 ft³
